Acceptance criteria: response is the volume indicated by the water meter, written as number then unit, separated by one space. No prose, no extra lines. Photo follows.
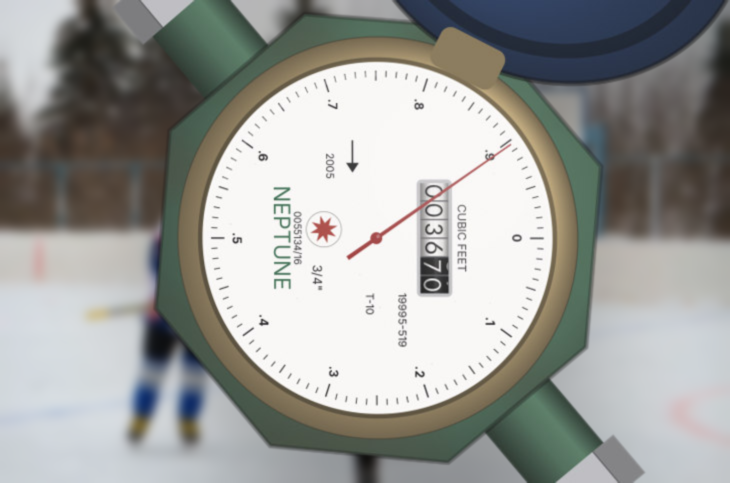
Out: 3669.90 ft³
